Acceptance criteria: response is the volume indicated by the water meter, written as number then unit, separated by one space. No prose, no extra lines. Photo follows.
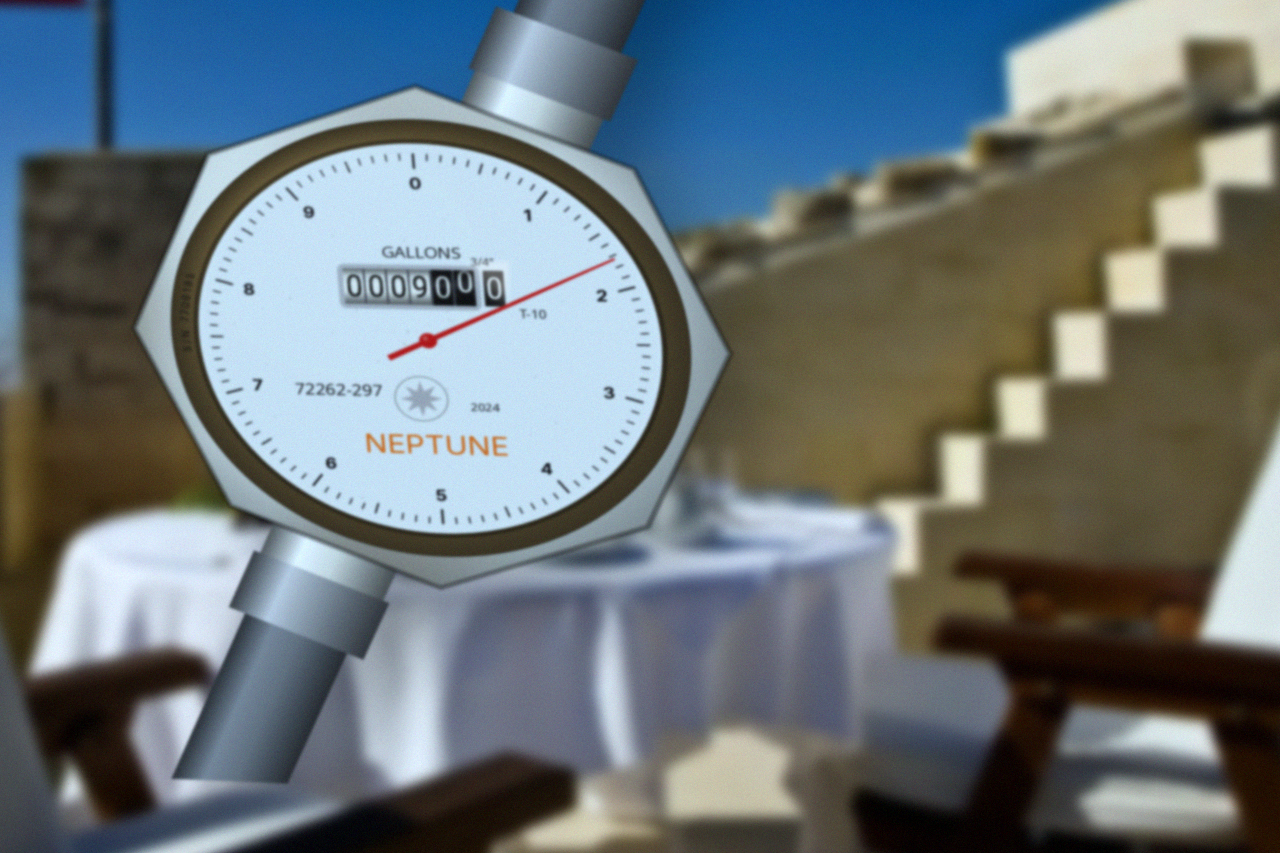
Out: 9001.7 gal
